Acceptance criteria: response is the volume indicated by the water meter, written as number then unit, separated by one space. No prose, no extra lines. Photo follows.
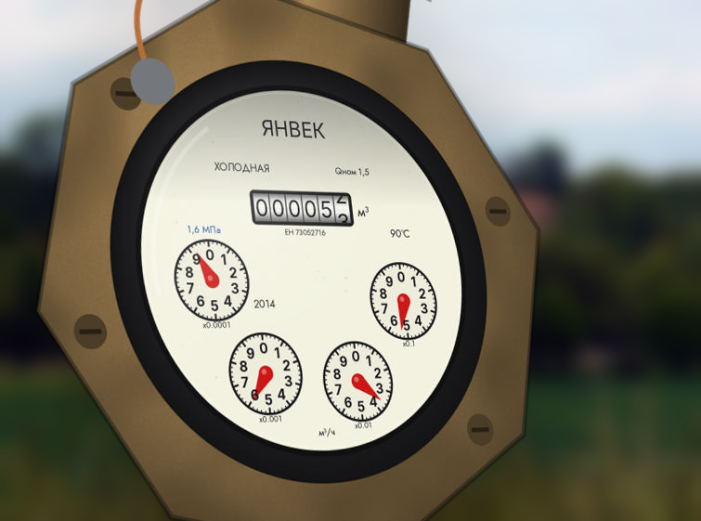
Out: 52.5359 m³
